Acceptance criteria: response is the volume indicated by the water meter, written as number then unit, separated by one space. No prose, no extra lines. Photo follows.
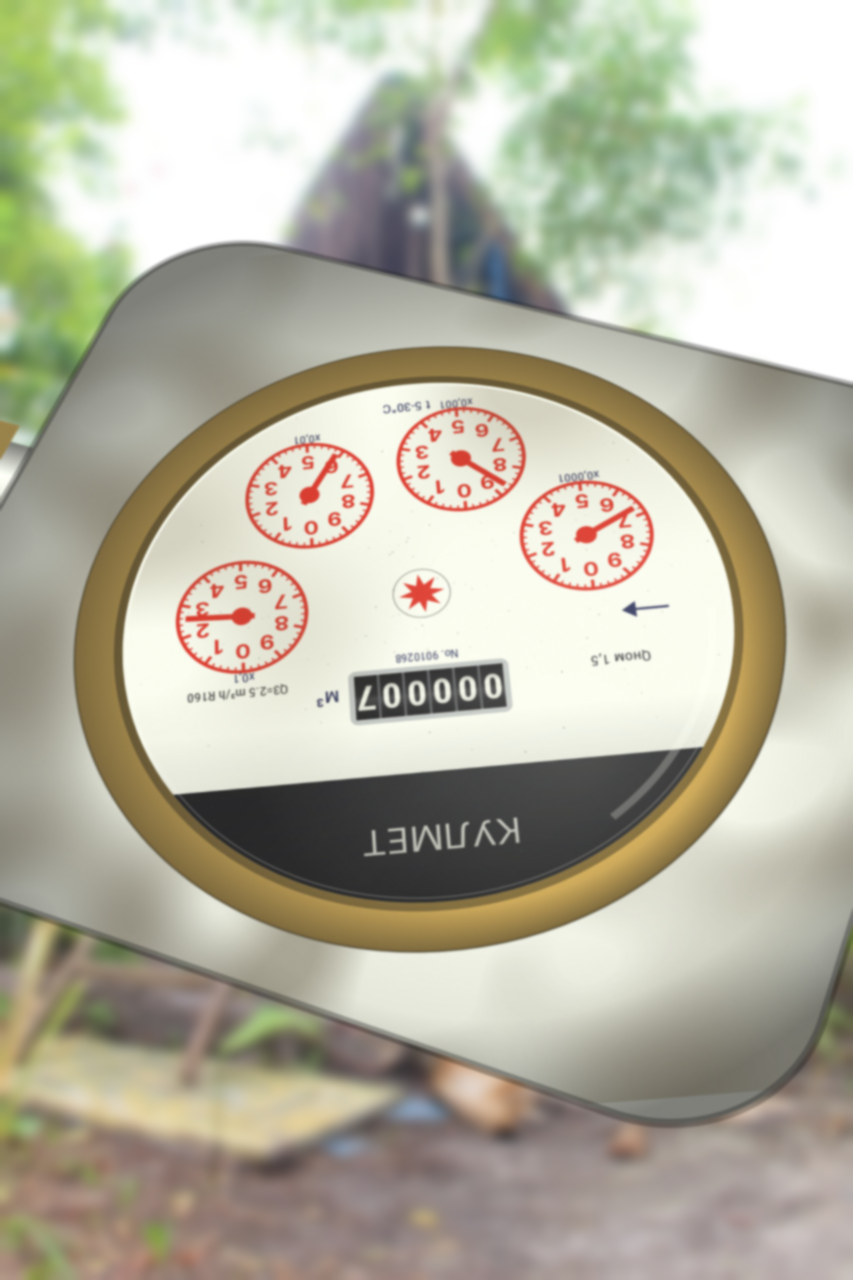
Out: 7.2586 m³
